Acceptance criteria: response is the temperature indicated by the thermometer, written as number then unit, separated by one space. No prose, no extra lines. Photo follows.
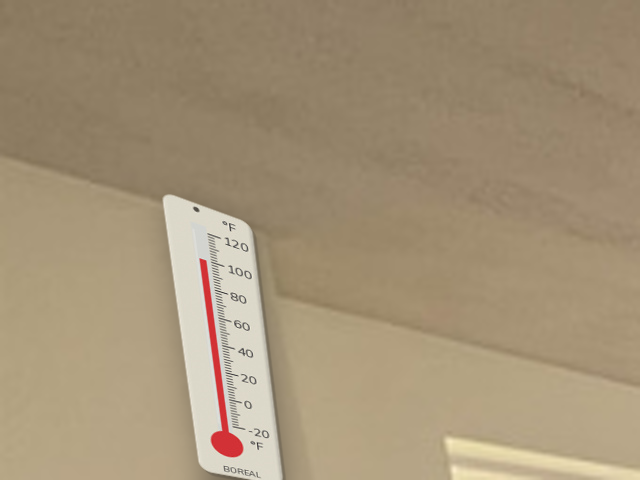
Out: 100 °F
